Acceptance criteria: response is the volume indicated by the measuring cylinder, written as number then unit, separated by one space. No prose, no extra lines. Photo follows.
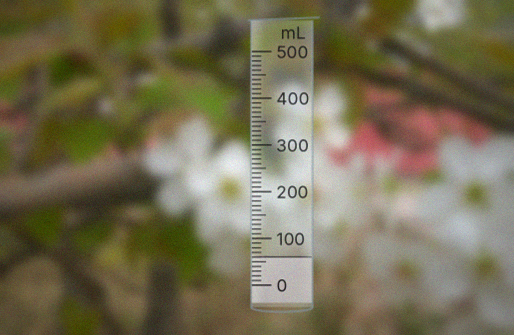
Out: 60 mL
